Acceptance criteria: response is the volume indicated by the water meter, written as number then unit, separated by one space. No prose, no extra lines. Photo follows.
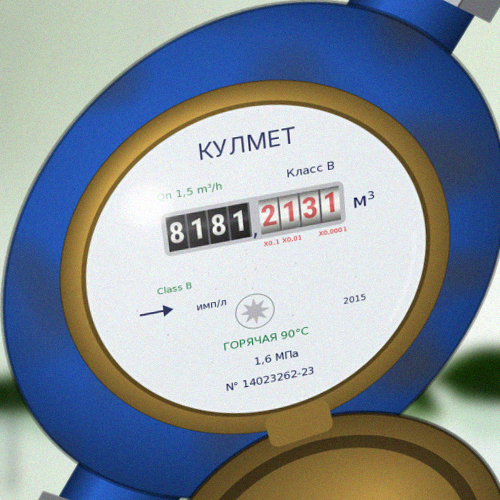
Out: 8181.2131 m³
